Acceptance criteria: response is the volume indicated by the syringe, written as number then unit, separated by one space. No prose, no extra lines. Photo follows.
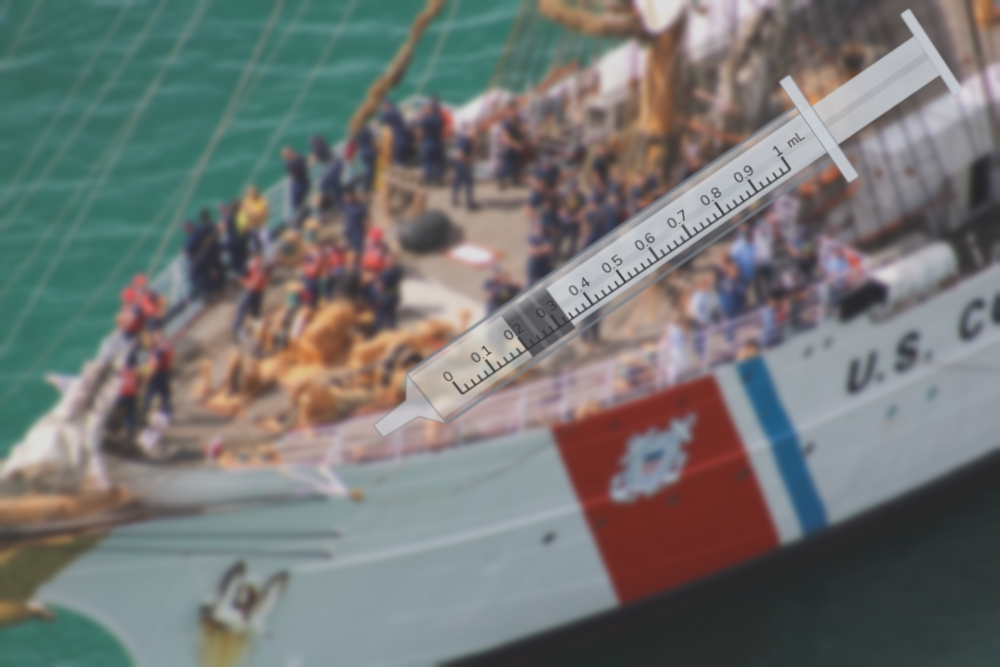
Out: 0.2 mL
